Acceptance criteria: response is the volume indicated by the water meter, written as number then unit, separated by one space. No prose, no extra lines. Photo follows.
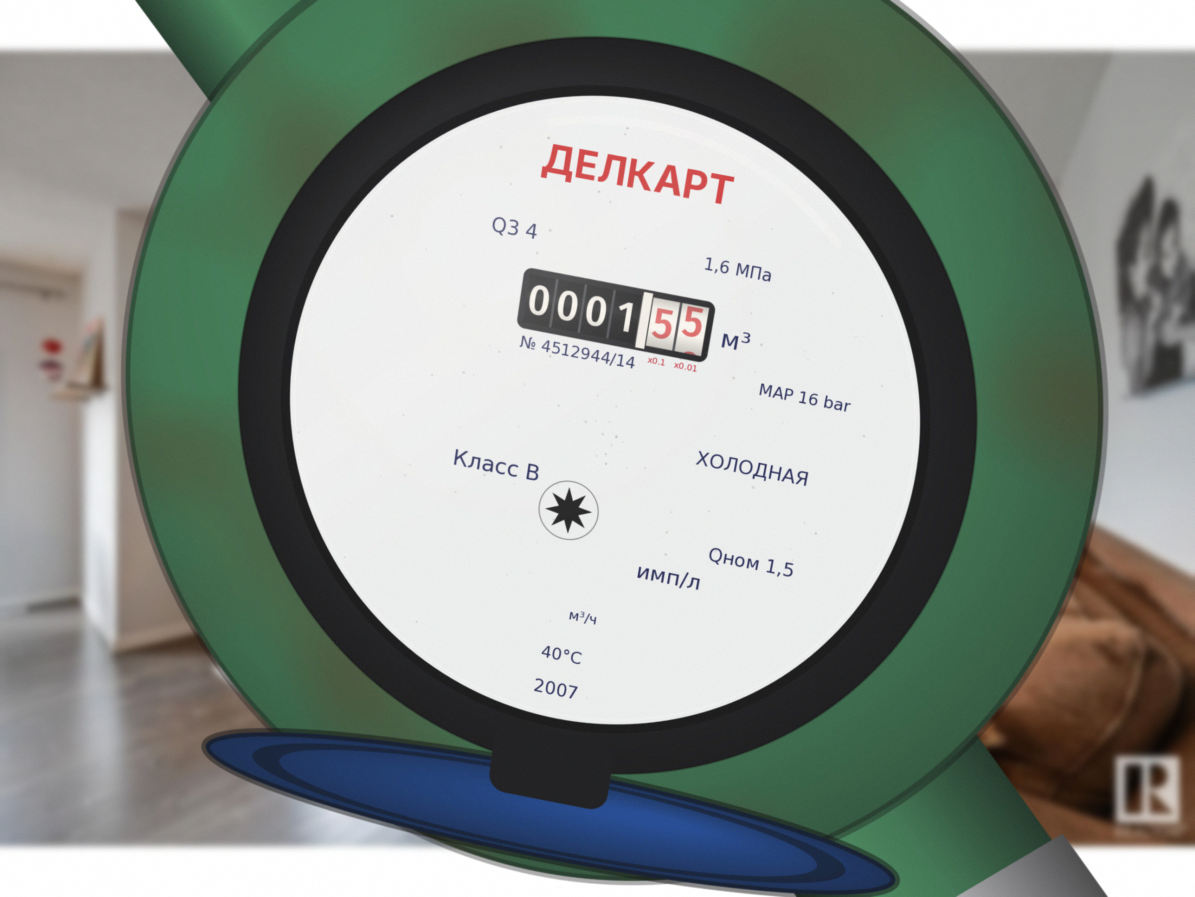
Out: 1.55 m³
